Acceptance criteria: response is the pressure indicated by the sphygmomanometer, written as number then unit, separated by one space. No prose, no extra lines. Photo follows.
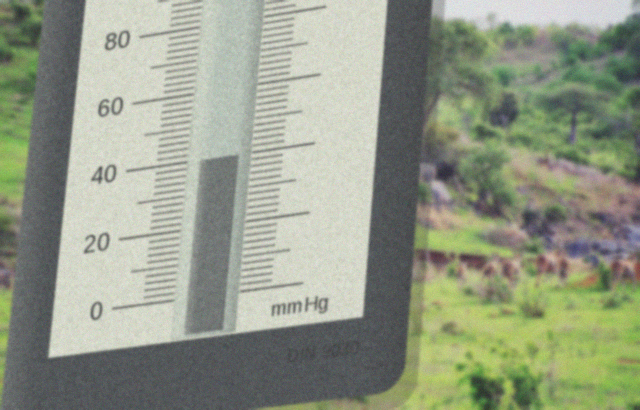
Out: 40 mmHg
